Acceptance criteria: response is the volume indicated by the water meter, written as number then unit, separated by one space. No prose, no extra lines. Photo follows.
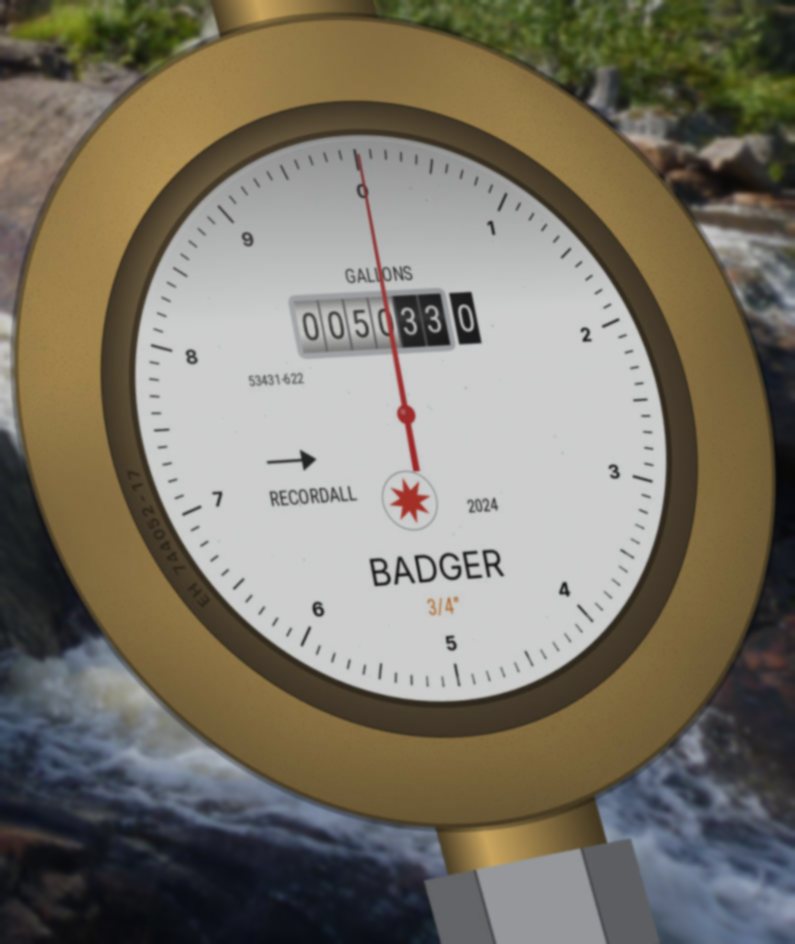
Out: 50330.0 gal
